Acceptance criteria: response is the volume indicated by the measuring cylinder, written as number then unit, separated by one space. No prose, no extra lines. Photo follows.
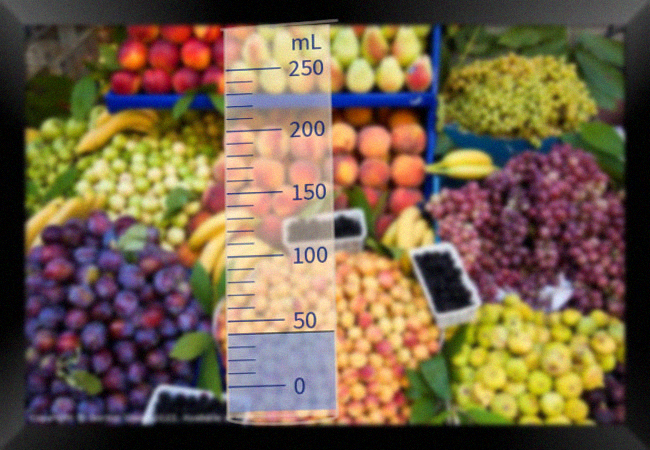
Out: 40 mL
